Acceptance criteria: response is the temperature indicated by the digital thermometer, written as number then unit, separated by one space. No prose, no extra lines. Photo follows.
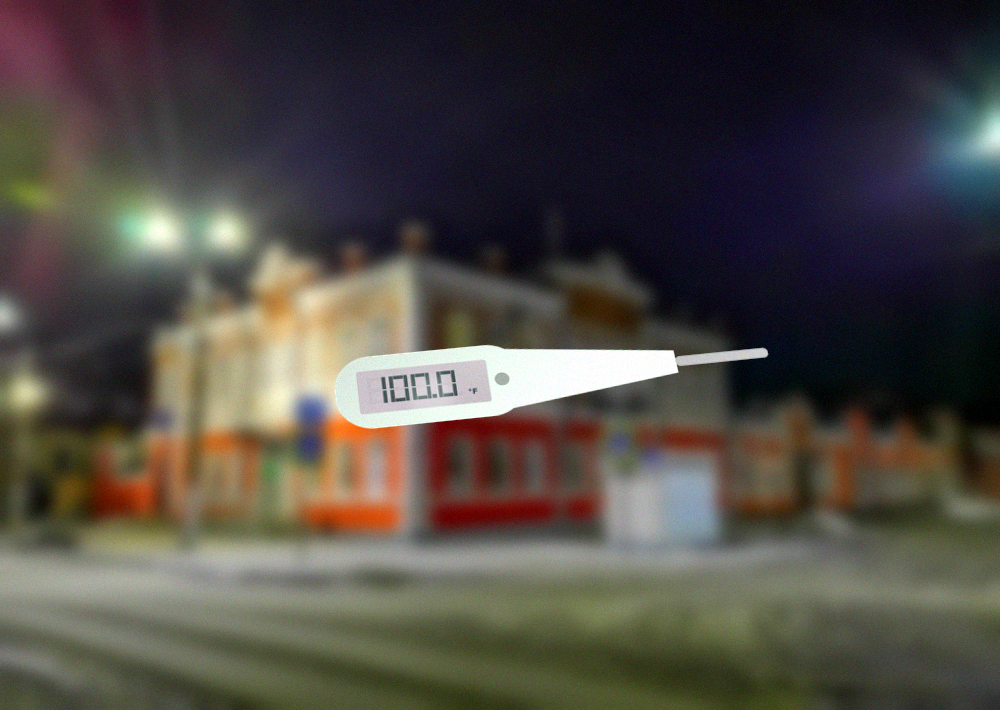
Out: 100.0 °F
